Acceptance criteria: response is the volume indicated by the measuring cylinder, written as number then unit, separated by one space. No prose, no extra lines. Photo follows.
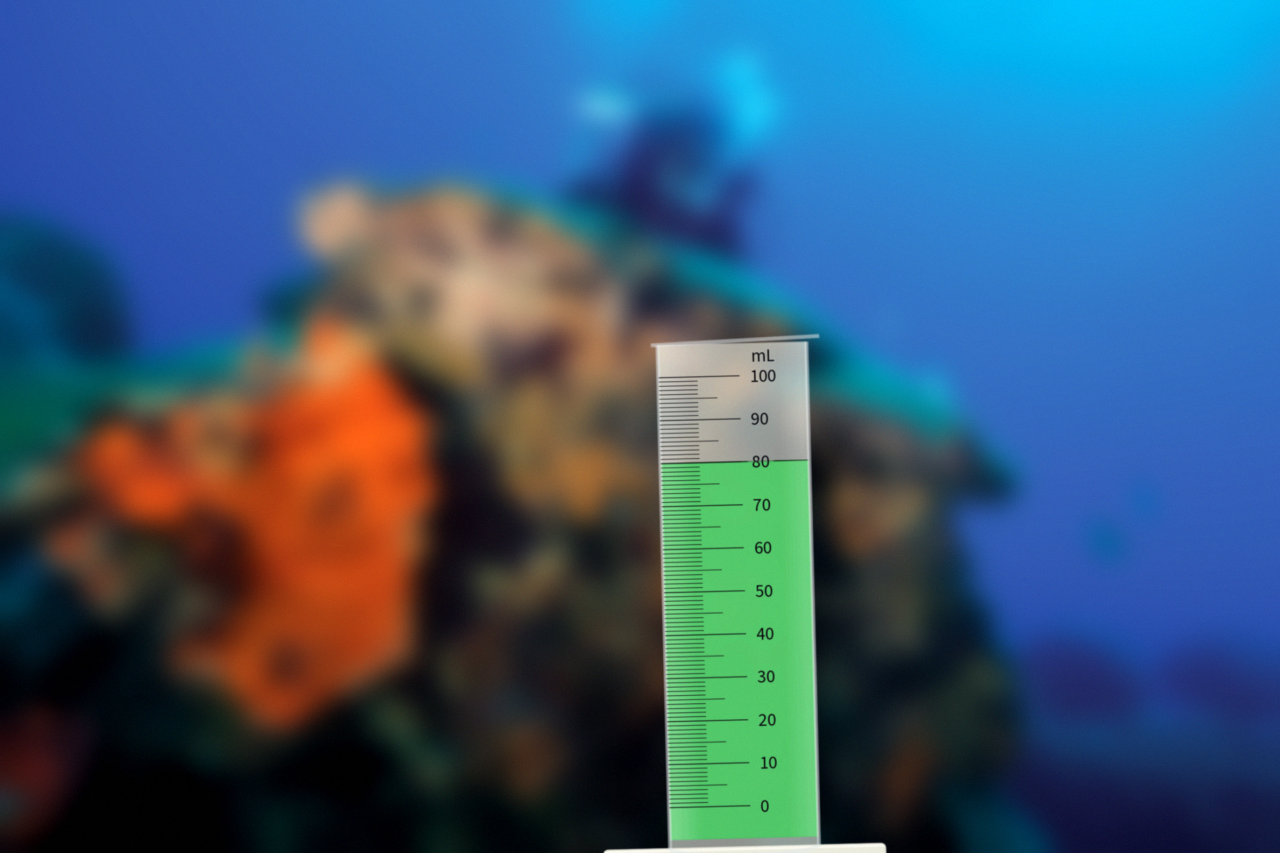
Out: 80 mL
